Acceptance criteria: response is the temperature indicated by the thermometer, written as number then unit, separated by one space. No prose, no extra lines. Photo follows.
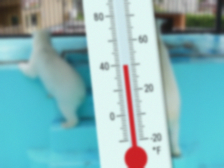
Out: 40 °F
